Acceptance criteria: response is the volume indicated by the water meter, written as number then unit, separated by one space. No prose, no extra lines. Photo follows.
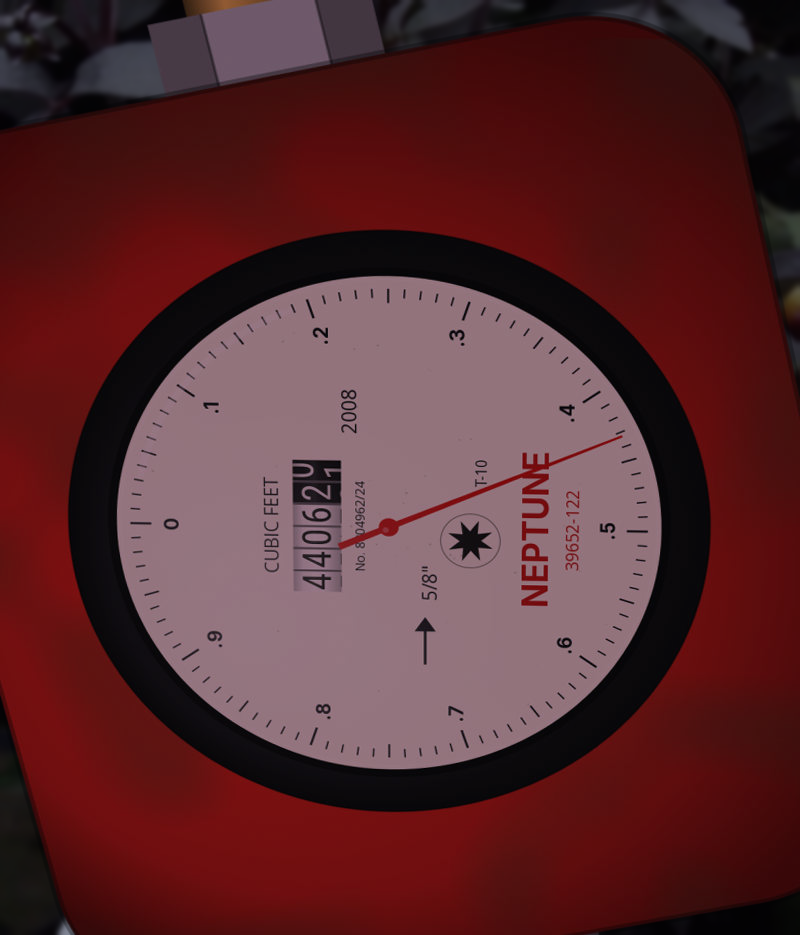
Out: 440620.43 ft³
